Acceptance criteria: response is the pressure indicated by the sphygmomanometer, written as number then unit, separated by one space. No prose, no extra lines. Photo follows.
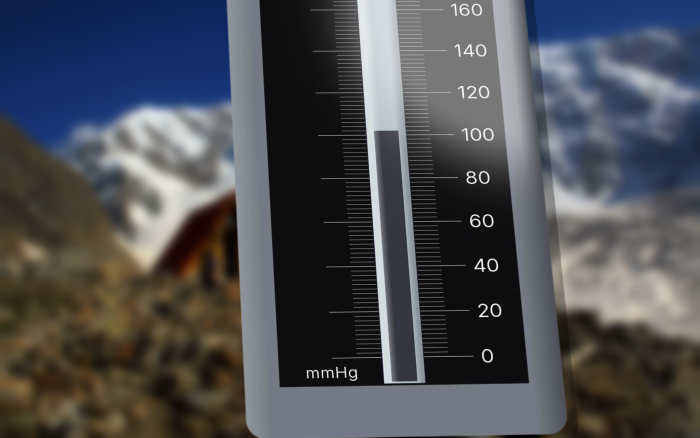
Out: 102 mmHg
